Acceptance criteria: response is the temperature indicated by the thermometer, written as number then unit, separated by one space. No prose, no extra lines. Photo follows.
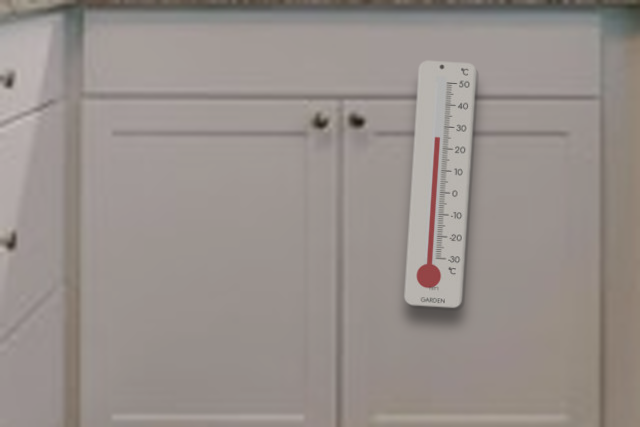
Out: 25 °C
